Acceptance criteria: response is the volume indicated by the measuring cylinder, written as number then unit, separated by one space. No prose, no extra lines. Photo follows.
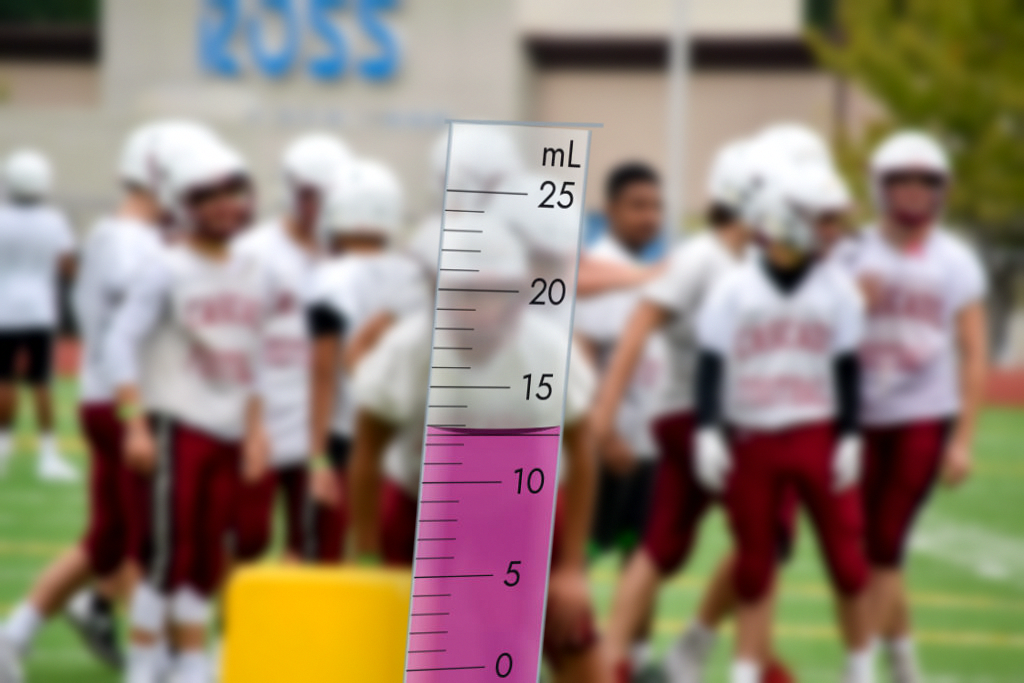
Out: 12.5 mL
